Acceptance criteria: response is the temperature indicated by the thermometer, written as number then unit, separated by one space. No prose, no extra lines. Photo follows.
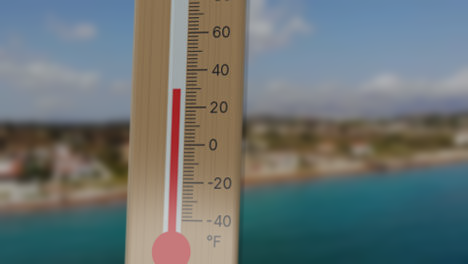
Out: 30 °F
